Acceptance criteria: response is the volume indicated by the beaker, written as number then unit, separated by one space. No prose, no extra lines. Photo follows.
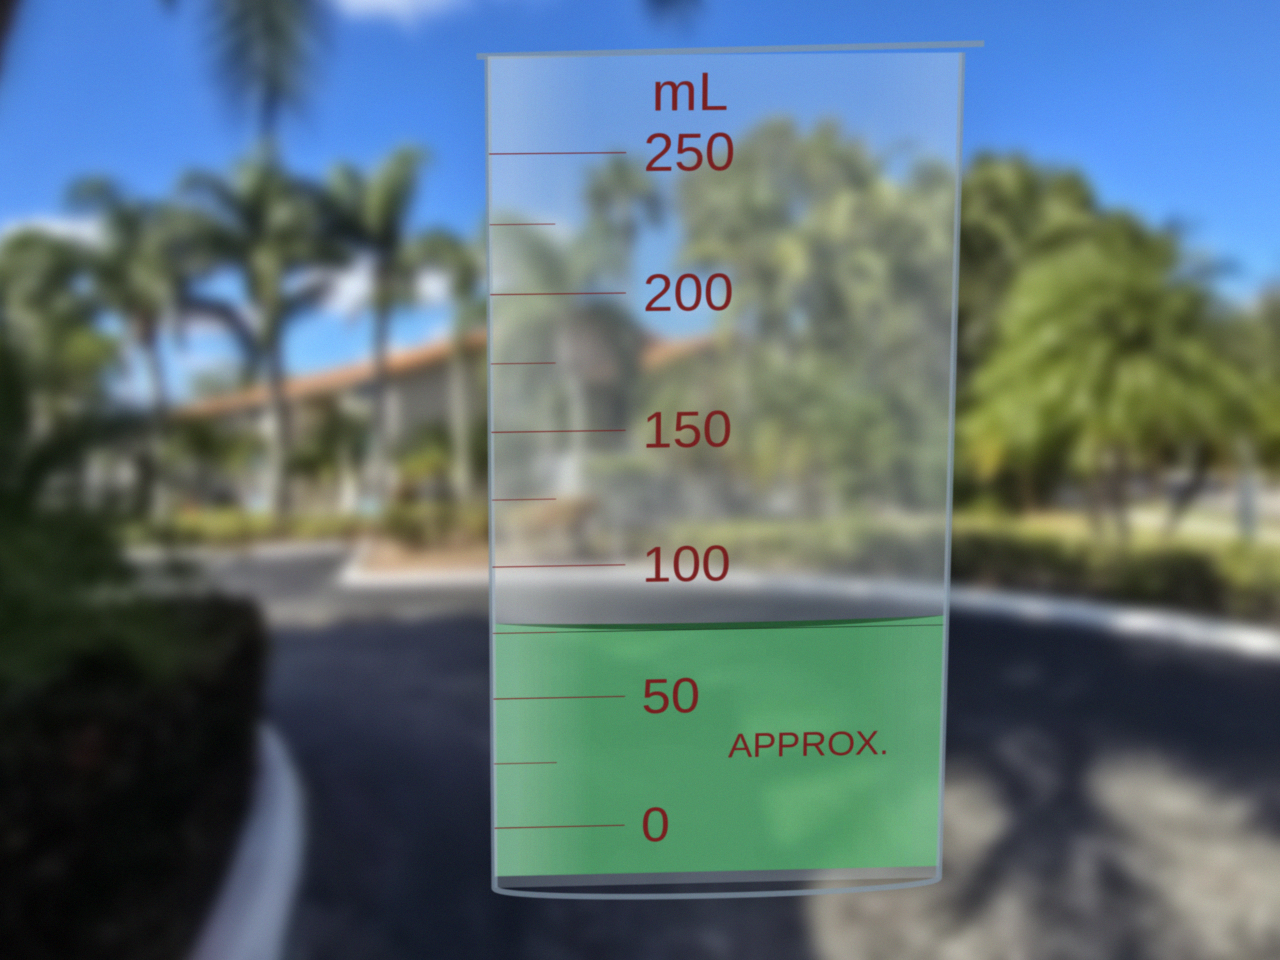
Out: 75 mL
